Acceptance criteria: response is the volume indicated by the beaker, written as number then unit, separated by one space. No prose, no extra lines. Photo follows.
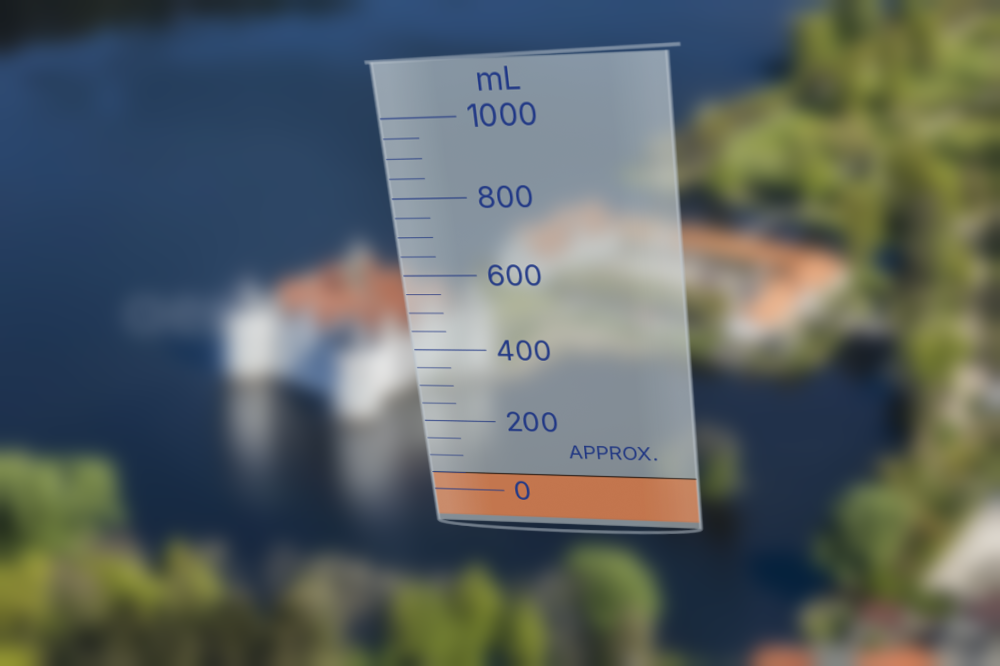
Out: 50 mL
